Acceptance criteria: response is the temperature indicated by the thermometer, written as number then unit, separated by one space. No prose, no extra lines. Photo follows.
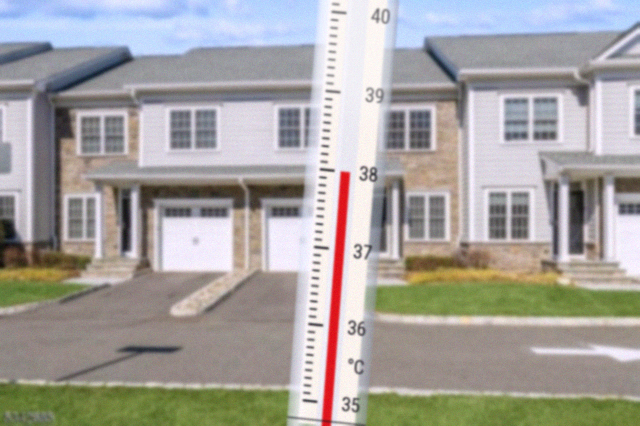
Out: 38 °C
